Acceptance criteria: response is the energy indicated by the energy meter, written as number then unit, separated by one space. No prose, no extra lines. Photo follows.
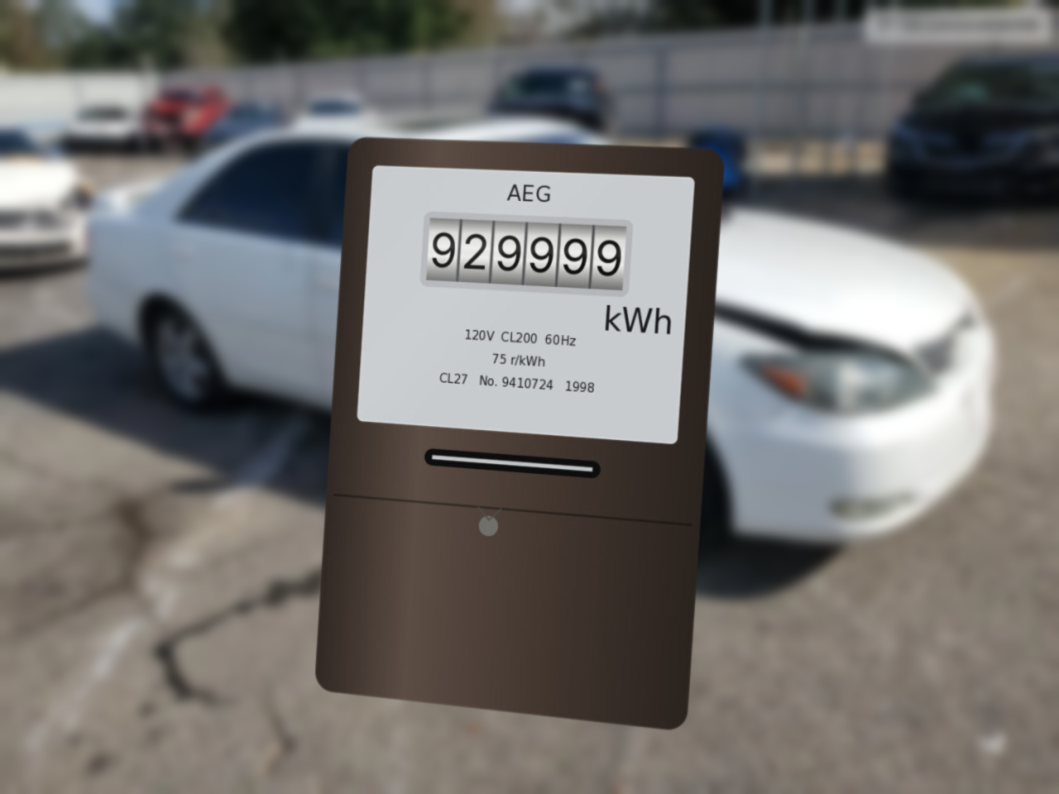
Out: 929999 kWh
